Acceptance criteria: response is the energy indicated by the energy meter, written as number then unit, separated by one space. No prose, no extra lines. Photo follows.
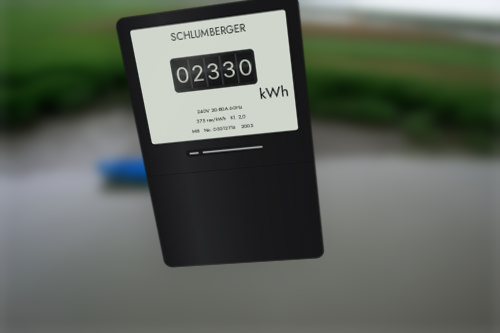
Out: 2330 kWh
